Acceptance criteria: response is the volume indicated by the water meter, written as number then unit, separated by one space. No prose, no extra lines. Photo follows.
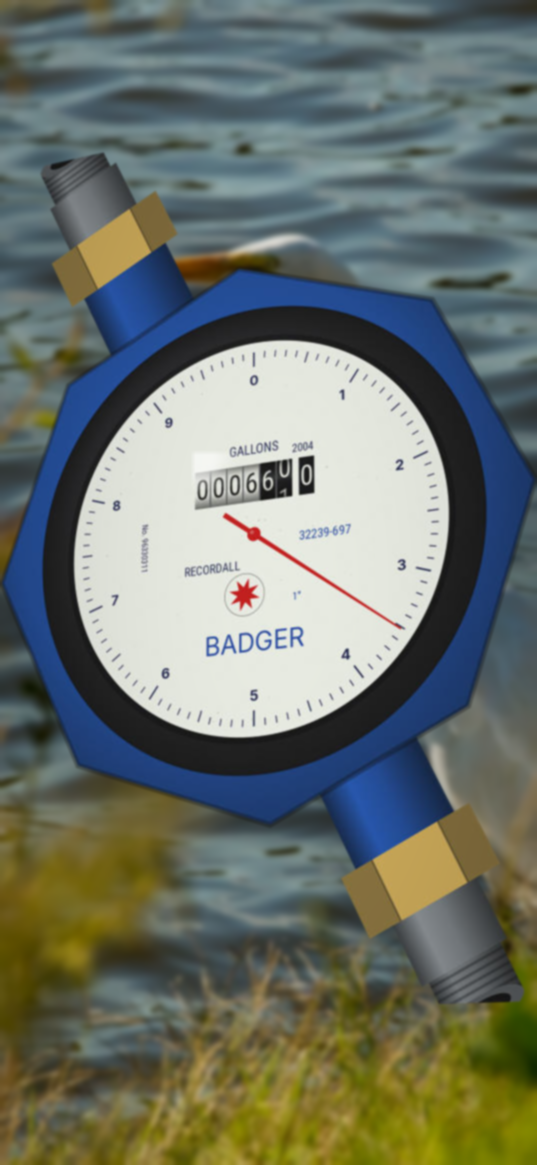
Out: 6603.5 gal
